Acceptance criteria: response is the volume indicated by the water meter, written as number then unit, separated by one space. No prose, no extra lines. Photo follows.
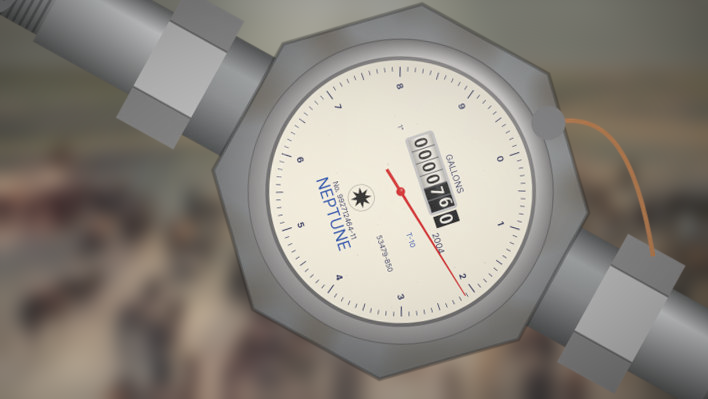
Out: 762.1 gal
